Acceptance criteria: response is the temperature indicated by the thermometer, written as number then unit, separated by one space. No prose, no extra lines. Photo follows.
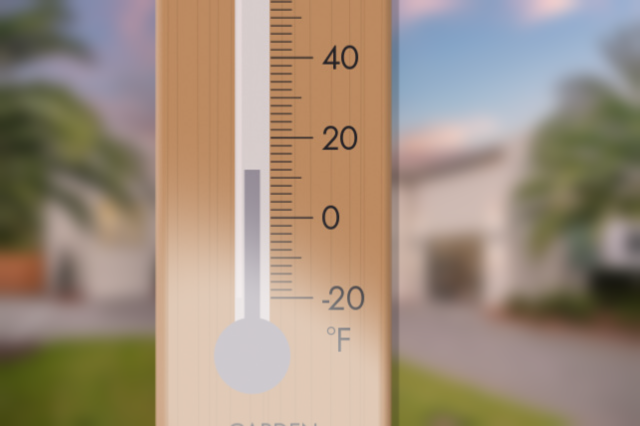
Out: 12 °F
